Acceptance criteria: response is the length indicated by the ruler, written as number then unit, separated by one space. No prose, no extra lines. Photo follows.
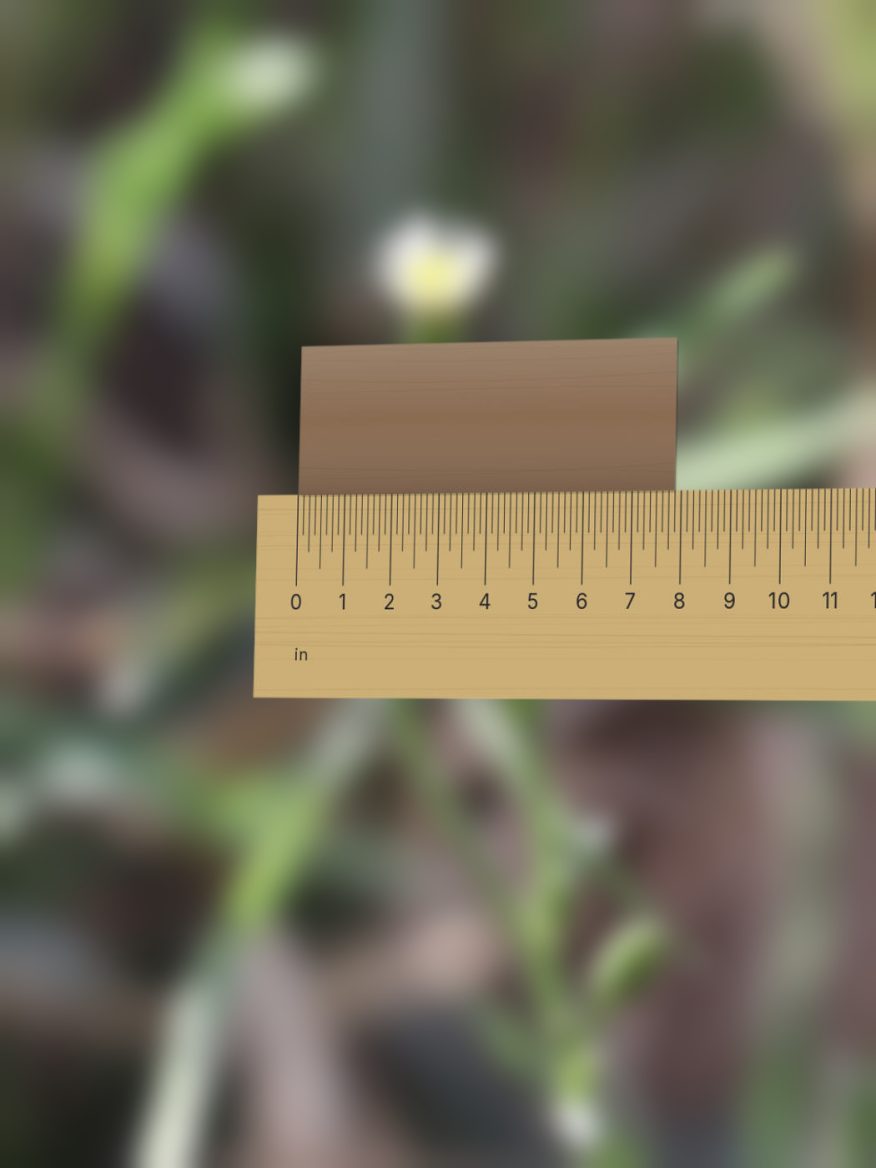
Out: 7.875 in
